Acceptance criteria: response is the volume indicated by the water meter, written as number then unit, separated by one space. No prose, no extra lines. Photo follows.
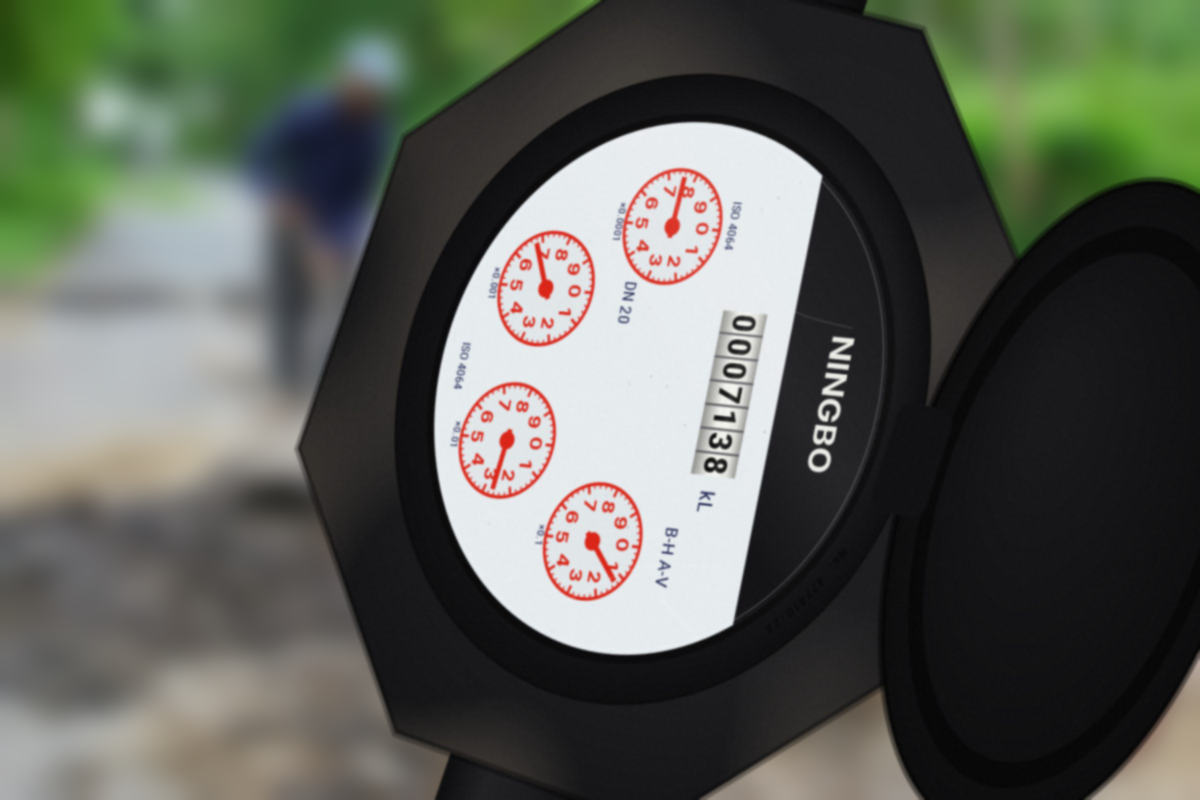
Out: 7138.1267 kL
